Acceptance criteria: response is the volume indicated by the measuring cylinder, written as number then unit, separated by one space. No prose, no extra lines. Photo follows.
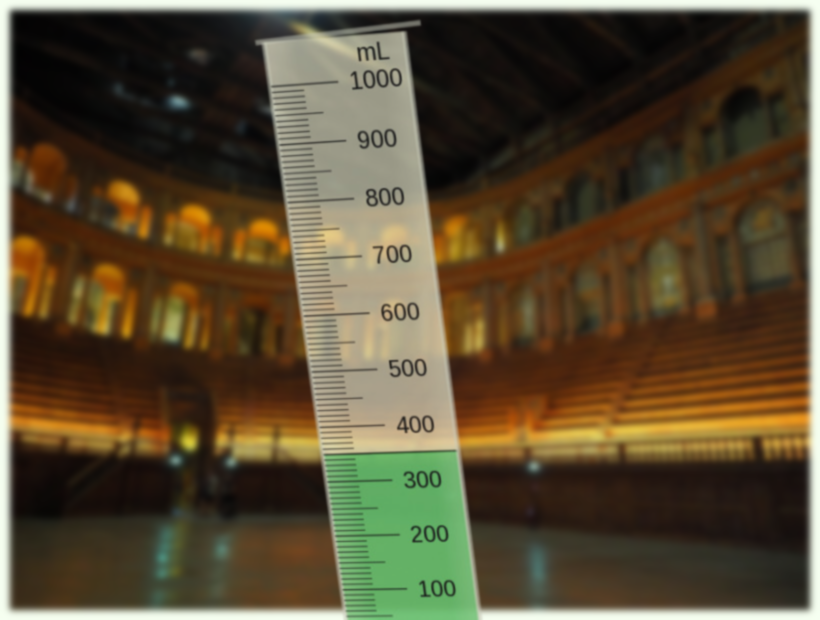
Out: 350 mL
